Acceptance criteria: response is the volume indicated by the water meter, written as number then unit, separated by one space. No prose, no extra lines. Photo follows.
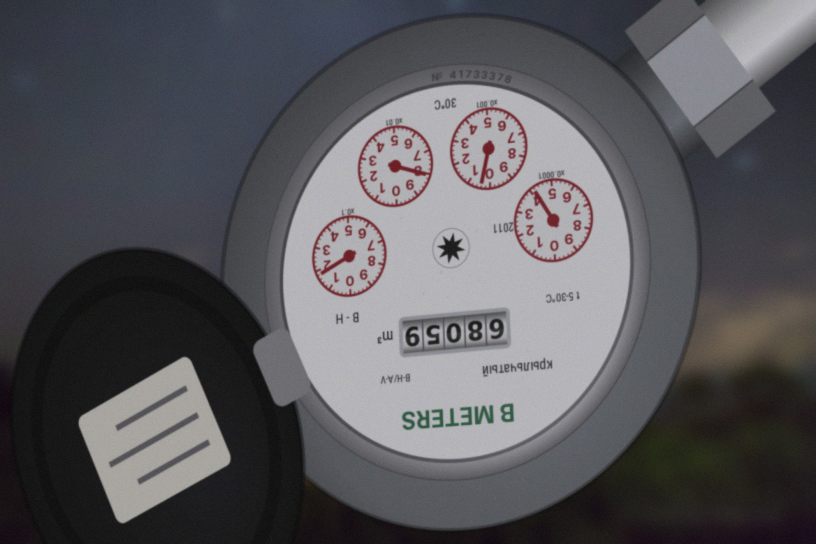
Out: 68059.1804 m³
